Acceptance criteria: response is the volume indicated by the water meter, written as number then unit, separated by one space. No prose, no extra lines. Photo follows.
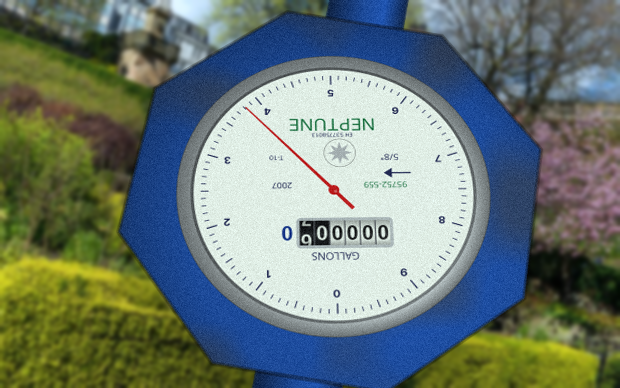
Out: 63.8 gal
